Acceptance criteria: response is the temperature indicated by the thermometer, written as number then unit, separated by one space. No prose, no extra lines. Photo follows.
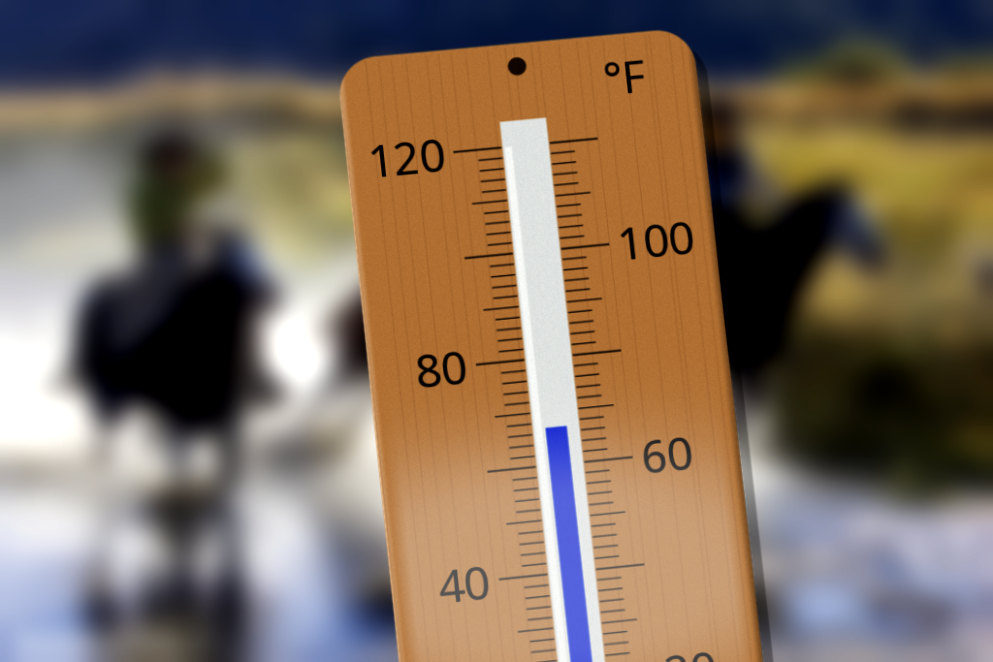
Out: 67 °F
